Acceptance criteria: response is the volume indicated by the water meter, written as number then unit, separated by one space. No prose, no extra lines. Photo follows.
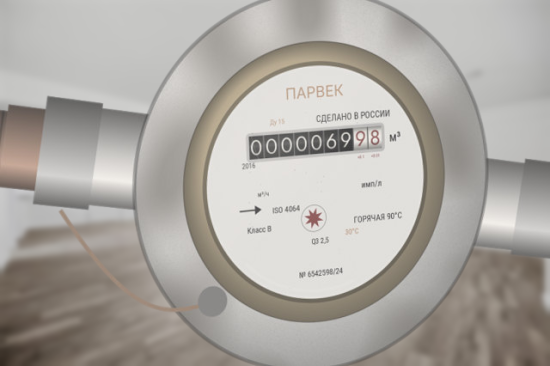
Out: 69.98 m³
